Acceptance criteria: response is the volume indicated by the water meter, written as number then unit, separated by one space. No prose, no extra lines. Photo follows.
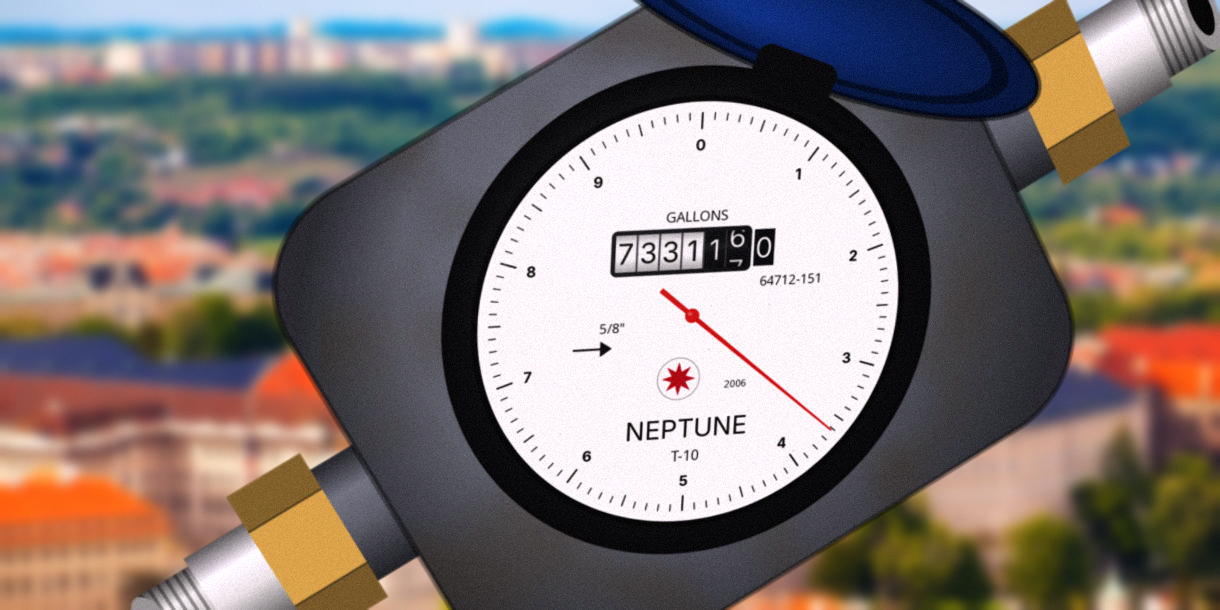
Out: 7331163.6 gal
